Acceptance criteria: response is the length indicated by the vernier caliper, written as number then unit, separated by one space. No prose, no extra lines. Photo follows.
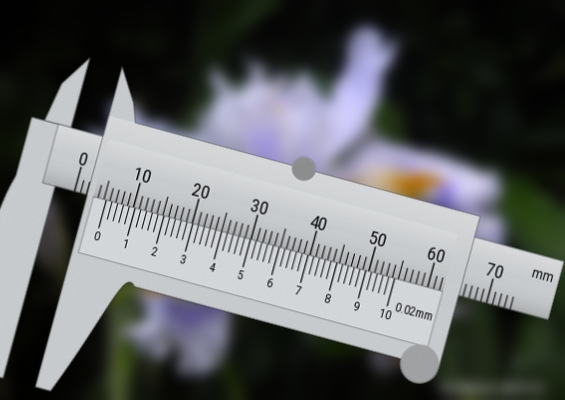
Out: 5.4 mm
